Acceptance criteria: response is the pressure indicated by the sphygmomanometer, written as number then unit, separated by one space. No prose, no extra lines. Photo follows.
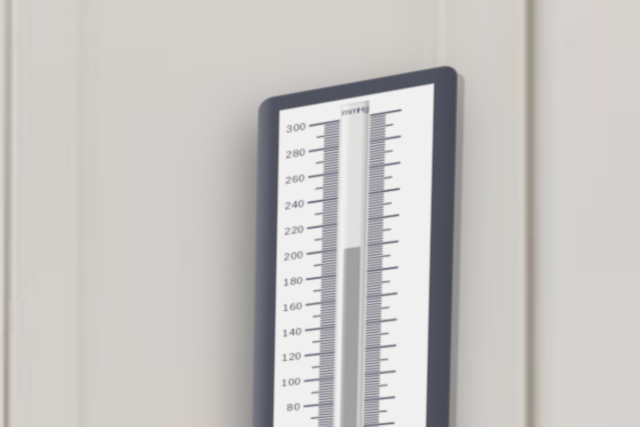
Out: 200 mmHg
